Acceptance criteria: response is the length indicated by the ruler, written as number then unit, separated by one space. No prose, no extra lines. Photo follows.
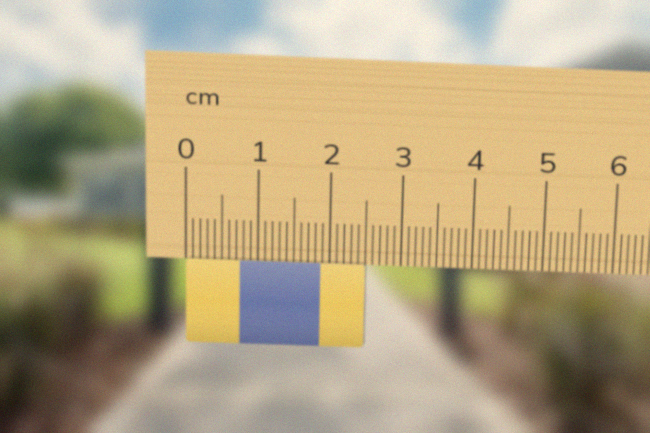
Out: 2.5 cm
